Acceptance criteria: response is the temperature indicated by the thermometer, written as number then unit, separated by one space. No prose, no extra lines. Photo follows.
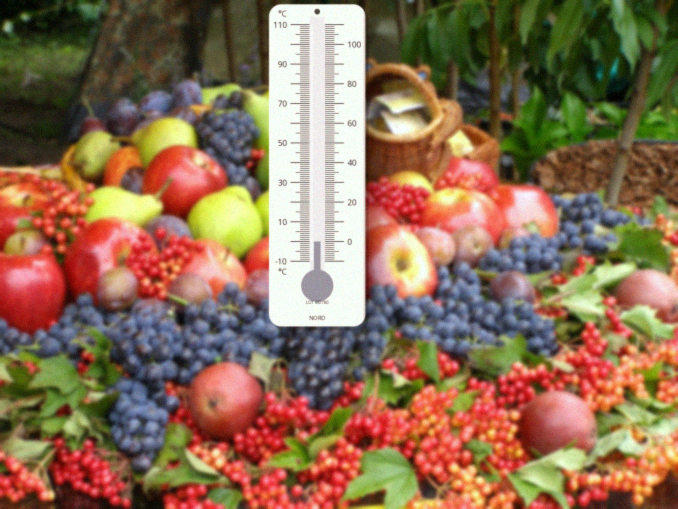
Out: 0 °C
